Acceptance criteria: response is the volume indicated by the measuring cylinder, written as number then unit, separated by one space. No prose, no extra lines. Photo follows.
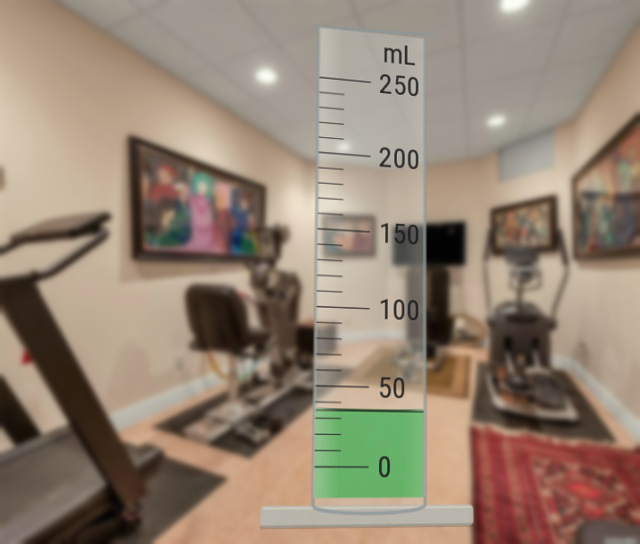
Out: 35 mL
